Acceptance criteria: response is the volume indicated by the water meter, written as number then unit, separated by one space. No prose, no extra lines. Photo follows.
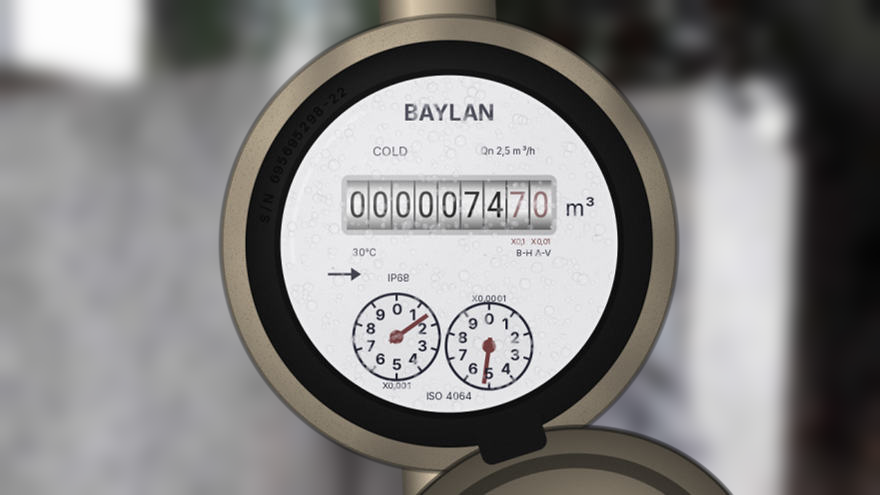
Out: 74.7015 m³
